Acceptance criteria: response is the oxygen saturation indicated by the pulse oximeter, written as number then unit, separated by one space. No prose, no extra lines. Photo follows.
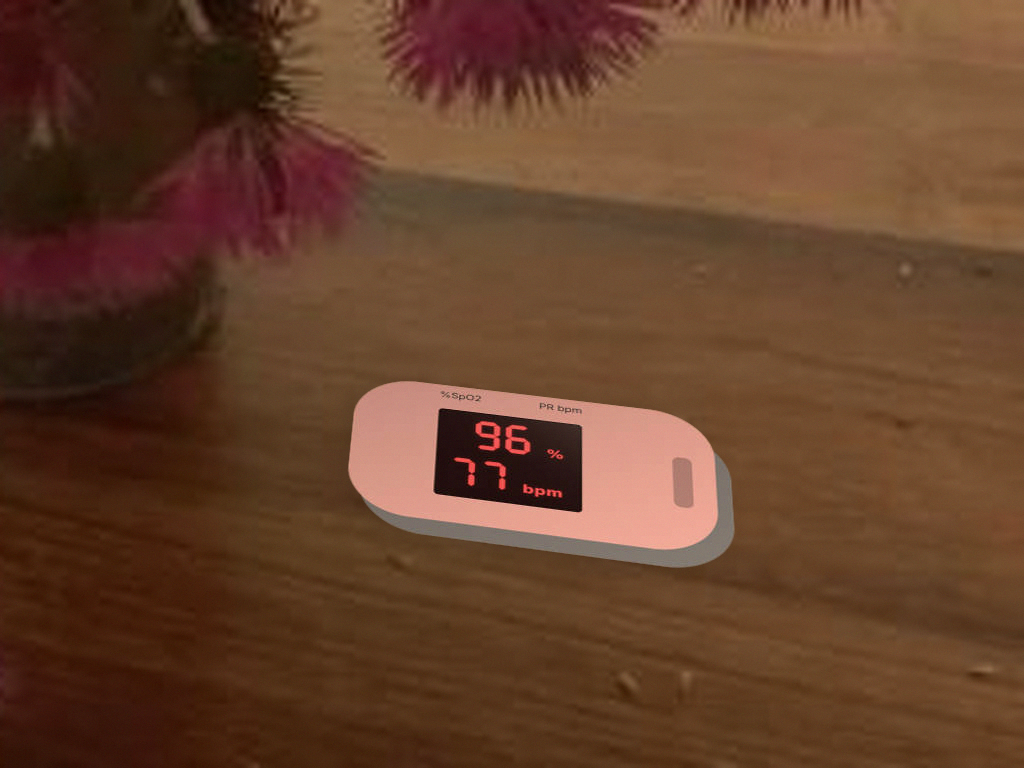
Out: 96 %
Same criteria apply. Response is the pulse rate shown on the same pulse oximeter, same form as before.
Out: 77 bpm
